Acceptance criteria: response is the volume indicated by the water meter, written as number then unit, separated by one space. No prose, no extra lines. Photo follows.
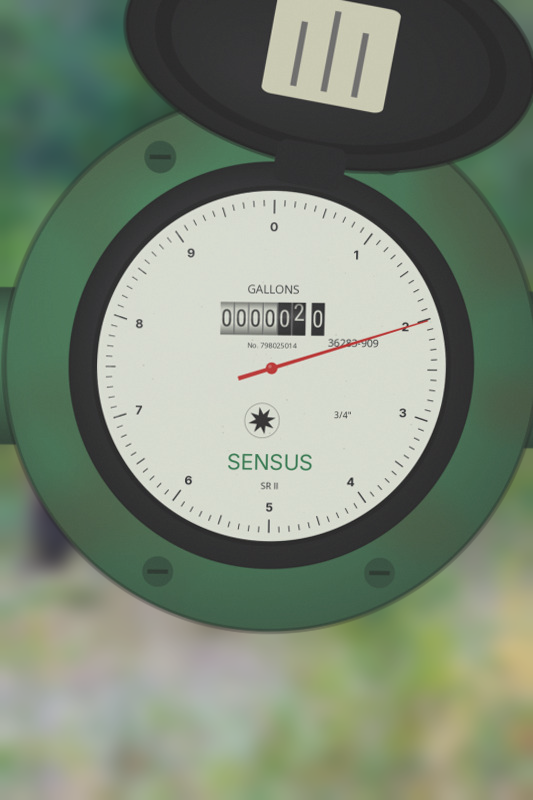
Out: 22.0 gal
